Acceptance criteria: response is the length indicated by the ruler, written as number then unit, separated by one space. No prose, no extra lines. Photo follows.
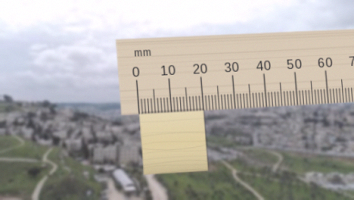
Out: 20 mm
